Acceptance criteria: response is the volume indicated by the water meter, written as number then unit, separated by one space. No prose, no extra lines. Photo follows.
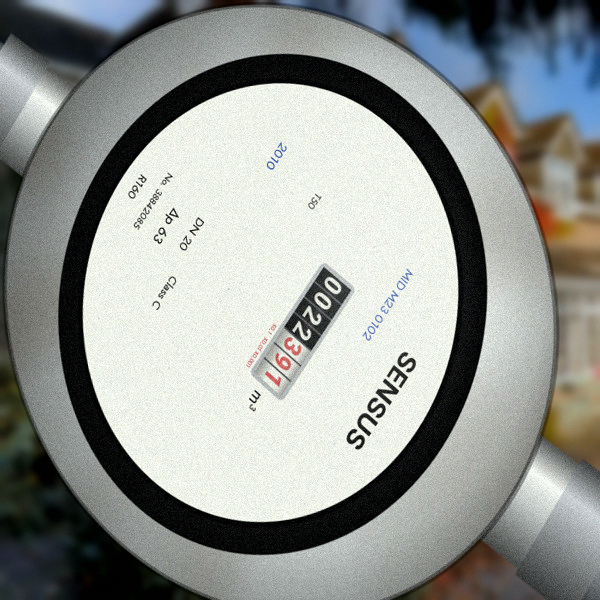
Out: 22.391 m³
